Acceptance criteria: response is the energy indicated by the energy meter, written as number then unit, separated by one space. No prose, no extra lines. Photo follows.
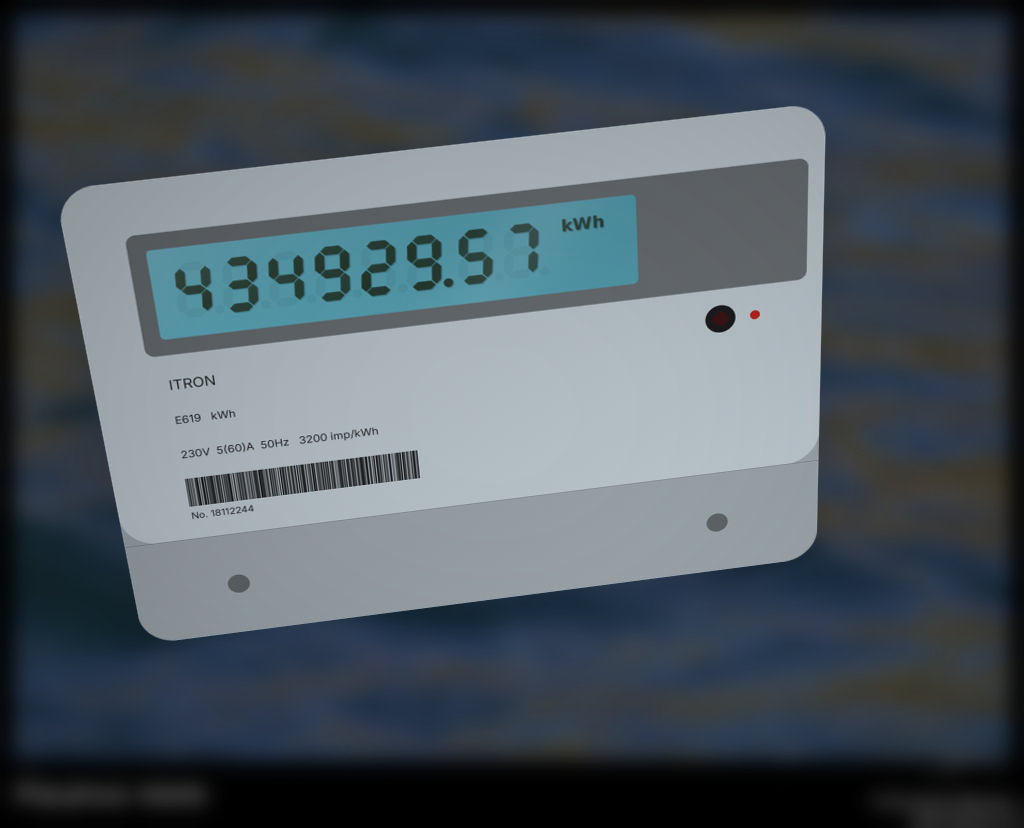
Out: 434929.57 kWh
